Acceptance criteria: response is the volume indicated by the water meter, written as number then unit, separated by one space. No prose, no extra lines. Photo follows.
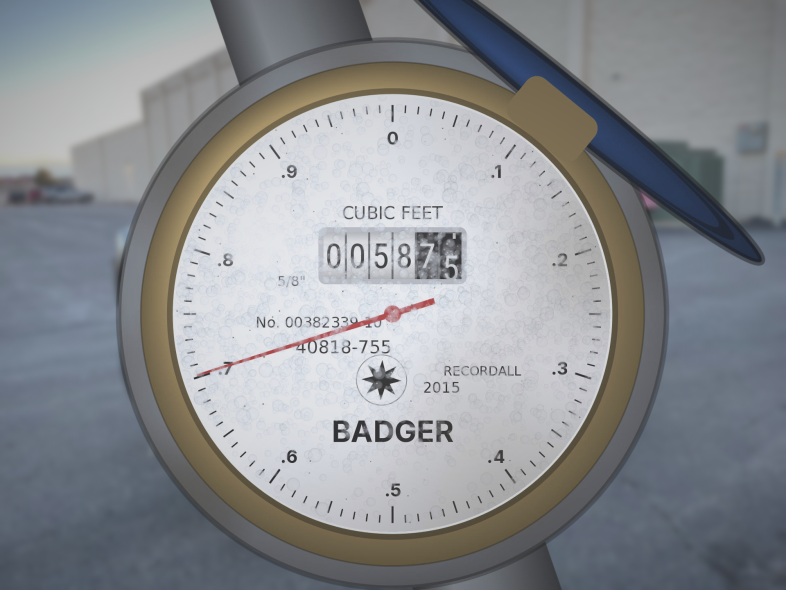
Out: 5874.70 ft³
